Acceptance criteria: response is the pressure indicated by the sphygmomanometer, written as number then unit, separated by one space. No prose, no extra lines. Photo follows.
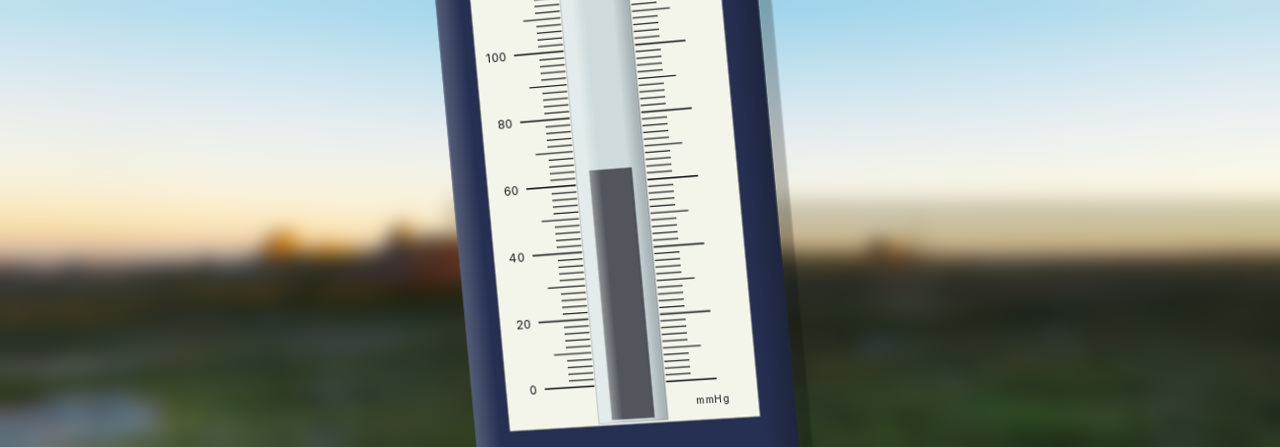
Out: 64 mmHg
